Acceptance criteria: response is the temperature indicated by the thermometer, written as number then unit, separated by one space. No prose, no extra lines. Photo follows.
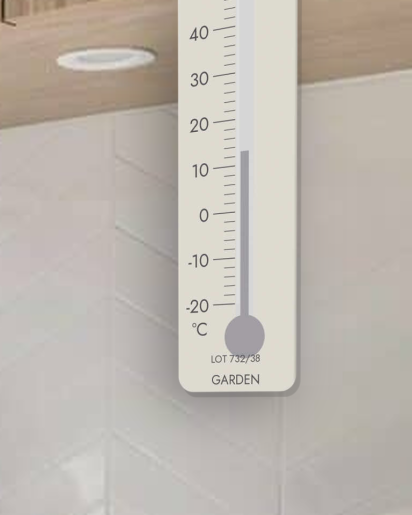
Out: 13 °C
